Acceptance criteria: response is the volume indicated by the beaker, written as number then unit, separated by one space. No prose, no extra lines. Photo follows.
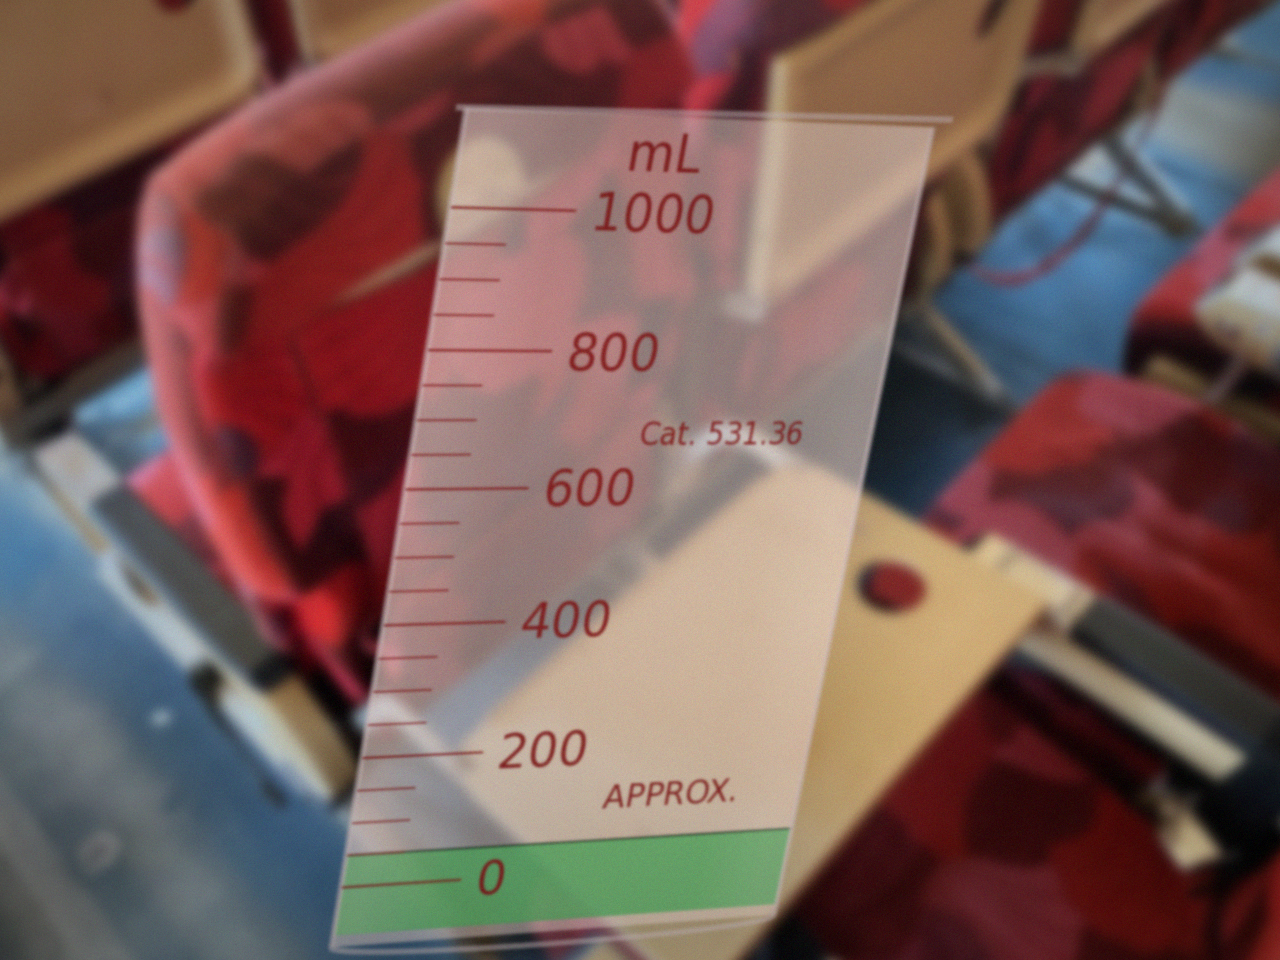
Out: 50 mL
